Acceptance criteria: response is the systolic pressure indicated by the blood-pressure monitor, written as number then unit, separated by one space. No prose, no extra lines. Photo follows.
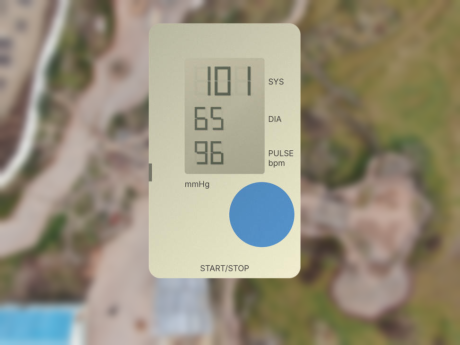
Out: 101 mmHg
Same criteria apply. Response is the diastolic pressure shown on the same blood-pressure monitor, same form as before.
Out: 65 mmHg
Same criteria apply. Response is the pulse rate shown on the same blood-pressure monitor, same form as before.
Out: 96 bpm
